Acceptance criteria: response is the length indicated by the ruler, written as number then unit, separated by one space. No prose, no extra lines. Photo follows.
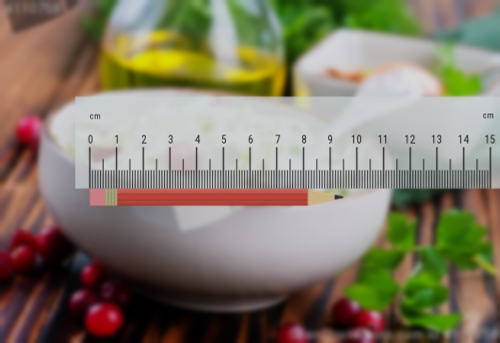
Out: 9.5 cm
